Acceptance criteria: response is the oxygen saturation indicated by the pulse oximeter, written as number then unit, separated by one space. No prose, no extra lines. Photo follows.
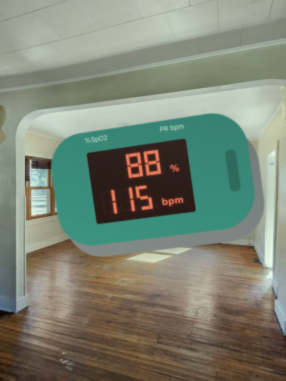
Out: 88 %
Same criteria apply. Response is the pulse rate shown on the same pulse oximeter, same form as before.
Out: 115 bpm
